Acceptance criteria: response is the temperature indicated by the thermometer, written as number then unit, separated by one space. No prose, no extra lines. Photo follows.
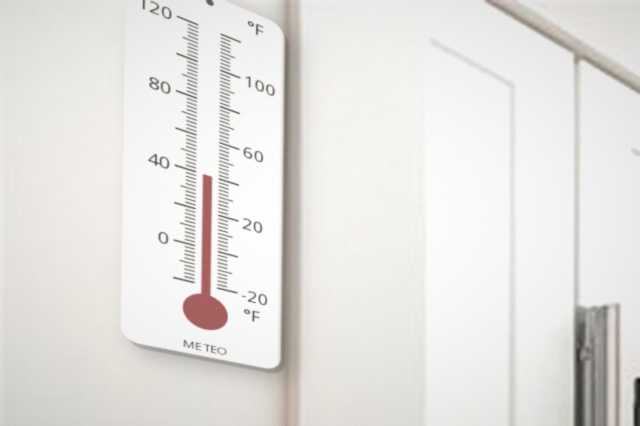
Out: 40 °F
